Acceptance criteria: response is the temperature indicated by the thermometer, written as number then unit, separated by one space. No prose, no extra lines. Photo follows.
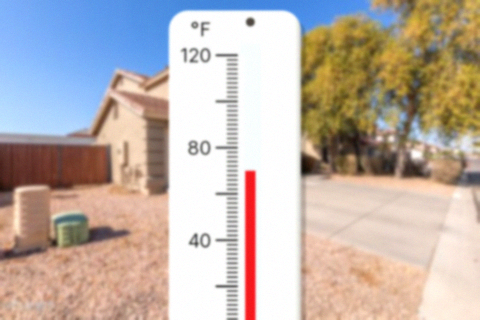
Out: 70 °F
